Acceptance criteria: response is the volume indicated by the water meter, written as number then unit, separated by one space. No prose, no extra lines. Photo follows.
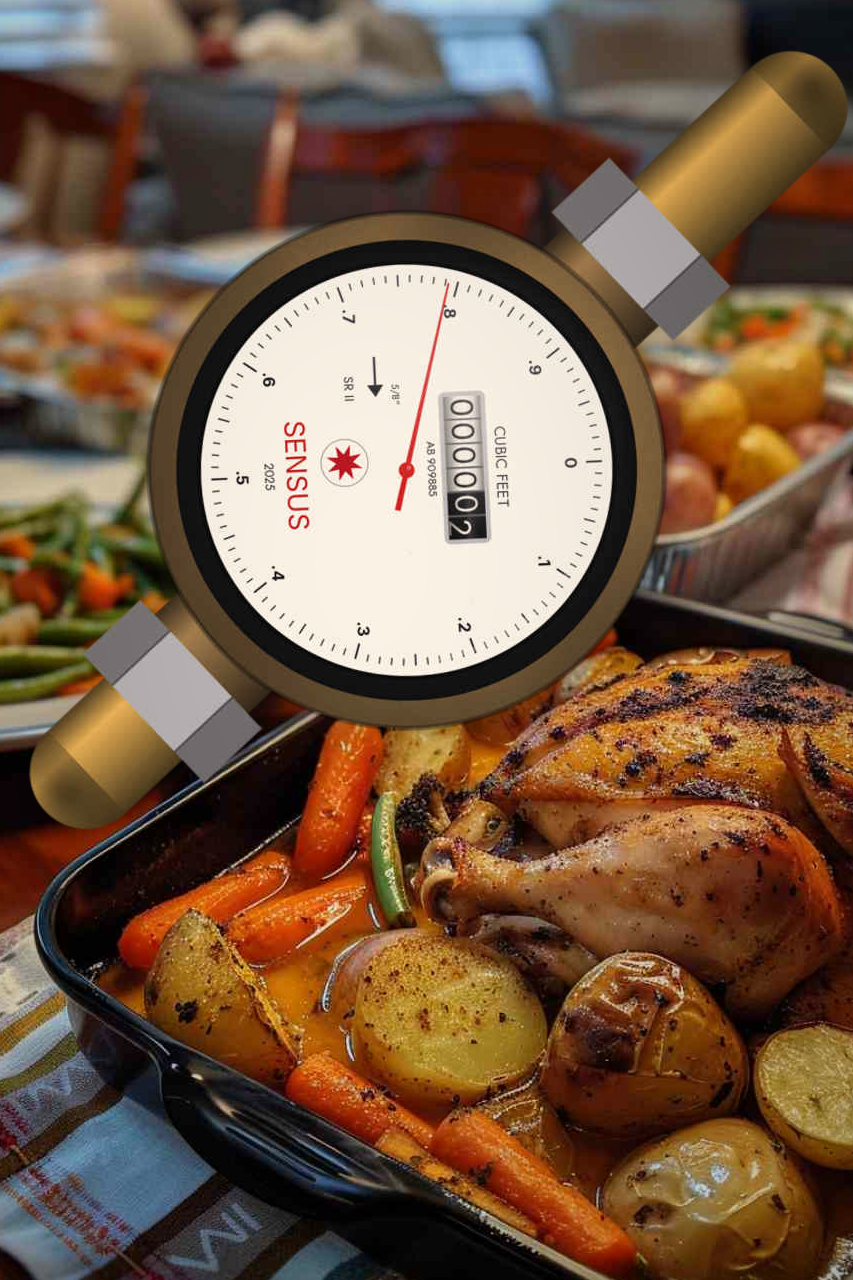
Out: 1.79 ft³
